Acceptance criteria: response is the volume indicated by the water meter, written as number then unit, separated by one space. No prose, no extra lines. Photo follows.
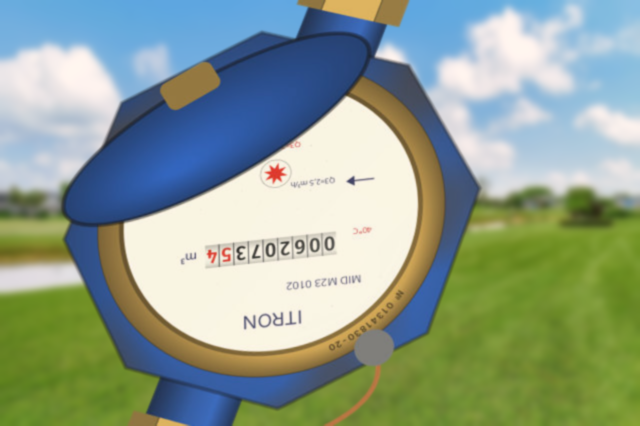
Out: 62073.54 m³
